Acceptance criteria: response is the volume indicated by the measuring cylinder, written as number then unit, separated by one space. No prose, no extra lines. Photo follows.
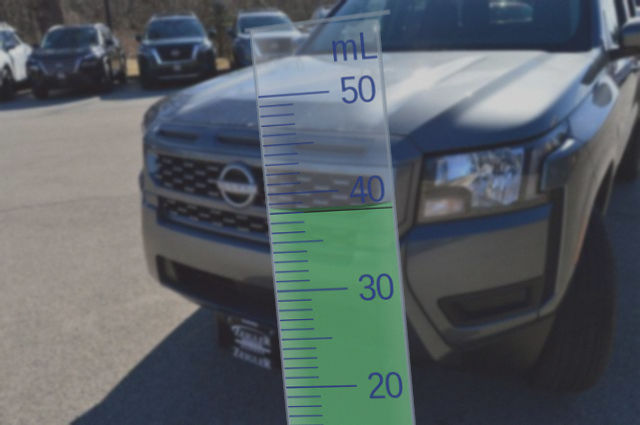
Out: 38 mL
